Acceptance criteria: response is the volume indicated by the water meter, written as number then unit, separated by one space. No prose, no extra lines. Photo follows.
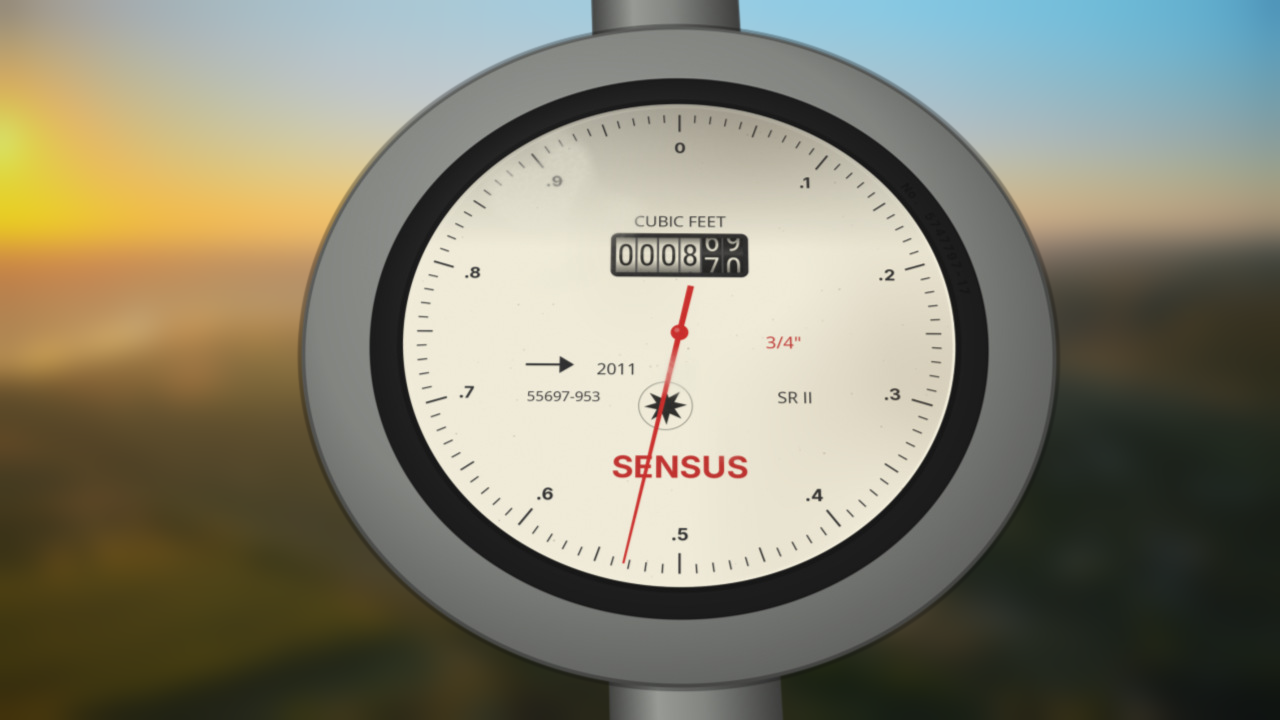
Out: 869.53 ft³
